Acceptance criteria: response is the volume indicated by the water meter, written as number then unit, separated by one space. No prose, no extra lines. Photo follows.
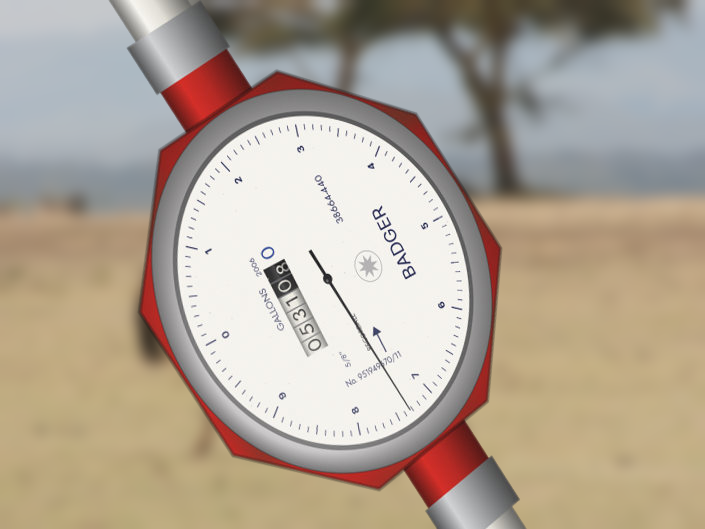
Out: 531077.3 gal
